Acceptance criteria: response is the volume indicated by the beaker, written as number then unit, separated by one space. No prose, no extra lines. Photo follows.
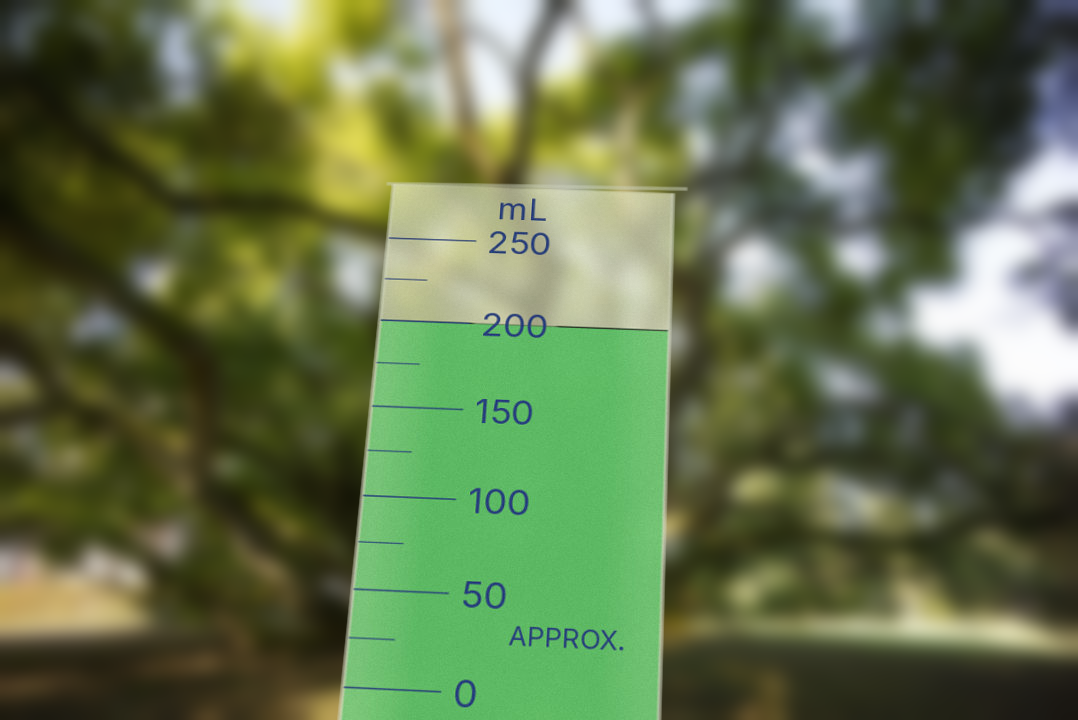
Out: 200 mL
